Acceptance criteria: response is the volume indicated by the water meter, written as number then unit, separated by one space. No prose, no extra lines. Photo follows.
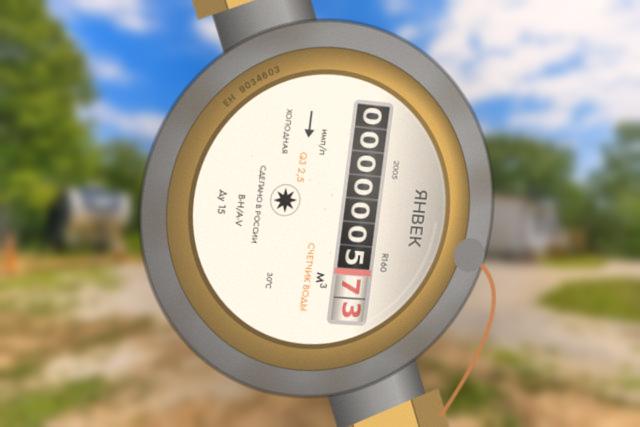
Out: 5.73 m³
